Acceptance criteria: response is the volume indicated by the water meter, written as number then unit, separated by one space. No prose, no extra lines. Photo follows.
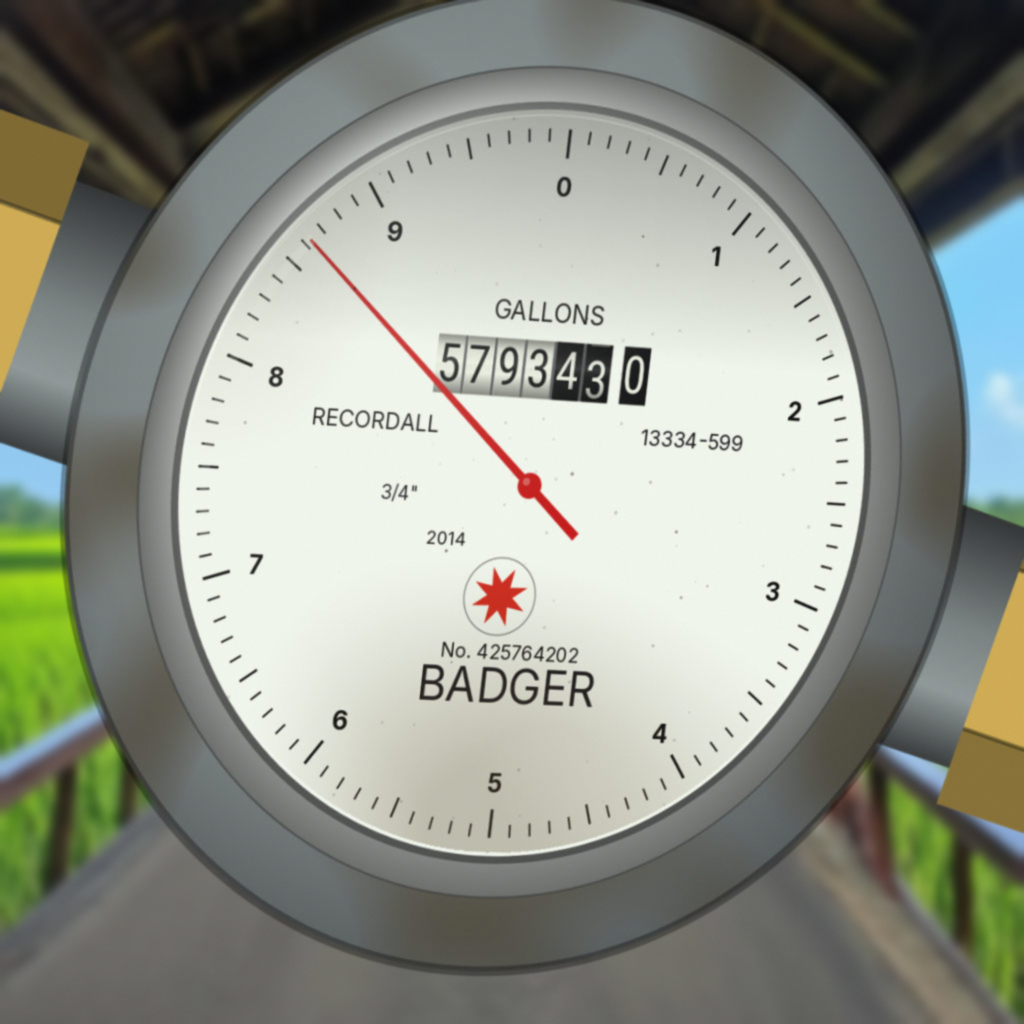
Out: 5793428.6 gal
